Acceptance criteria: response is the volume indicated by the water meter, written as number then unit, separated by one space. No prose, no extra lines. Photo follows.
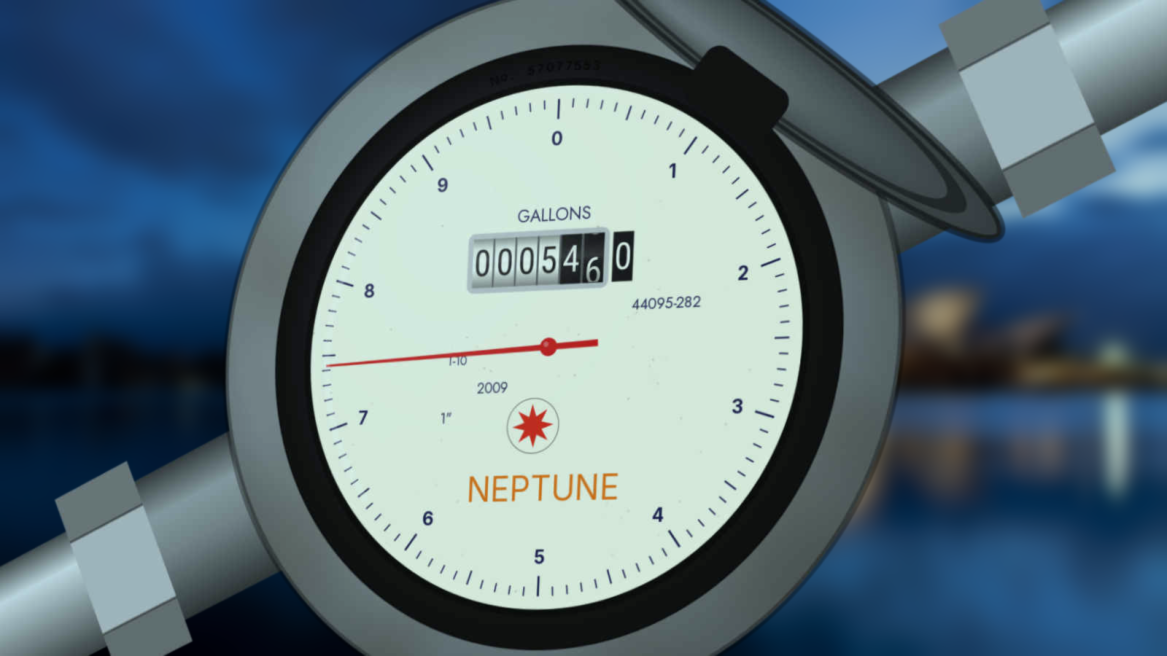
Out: 5457.4 gal
